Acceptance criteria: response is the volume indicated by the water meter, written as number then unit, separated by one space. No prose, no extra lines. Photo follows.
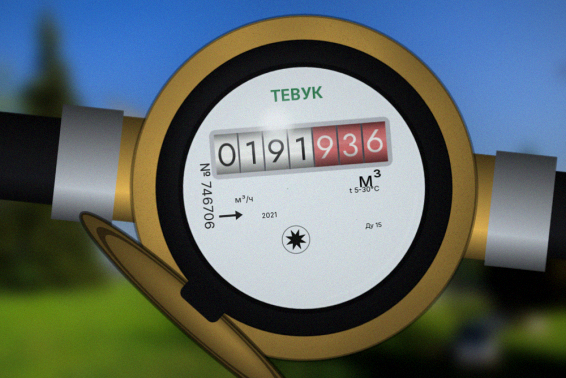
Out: 191.936 m³
